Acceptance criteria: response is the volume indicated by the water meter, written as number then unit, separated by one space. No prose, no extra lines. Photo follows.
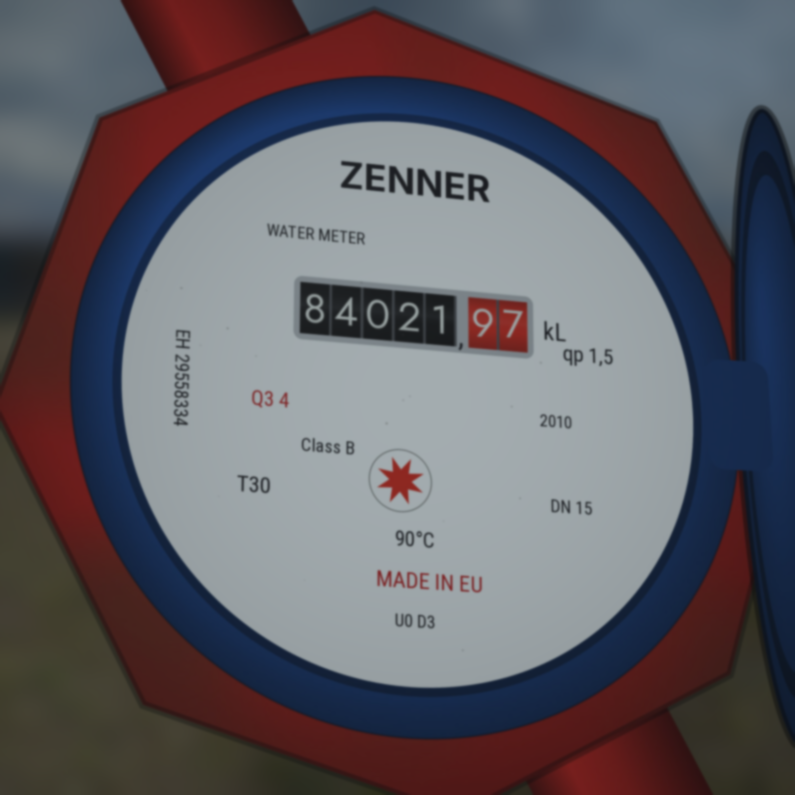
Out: 84021.97 kL
